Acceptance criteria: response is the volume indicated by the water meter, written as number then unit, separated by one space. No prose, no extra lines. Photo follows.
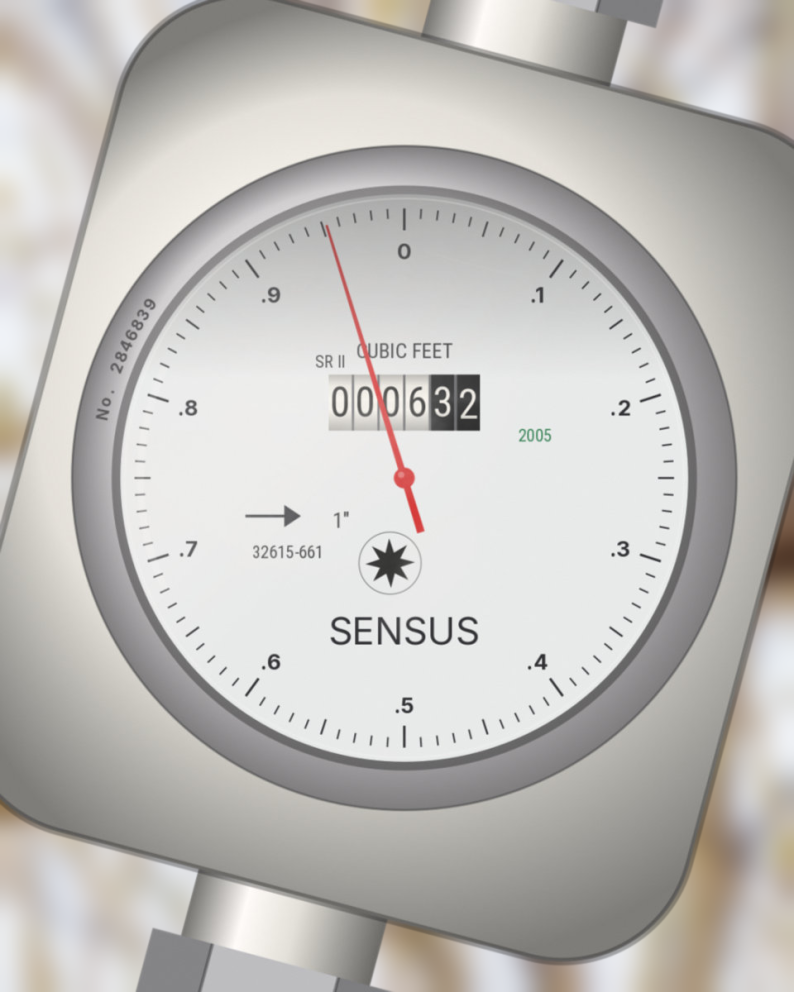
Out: 631.95 ft³
